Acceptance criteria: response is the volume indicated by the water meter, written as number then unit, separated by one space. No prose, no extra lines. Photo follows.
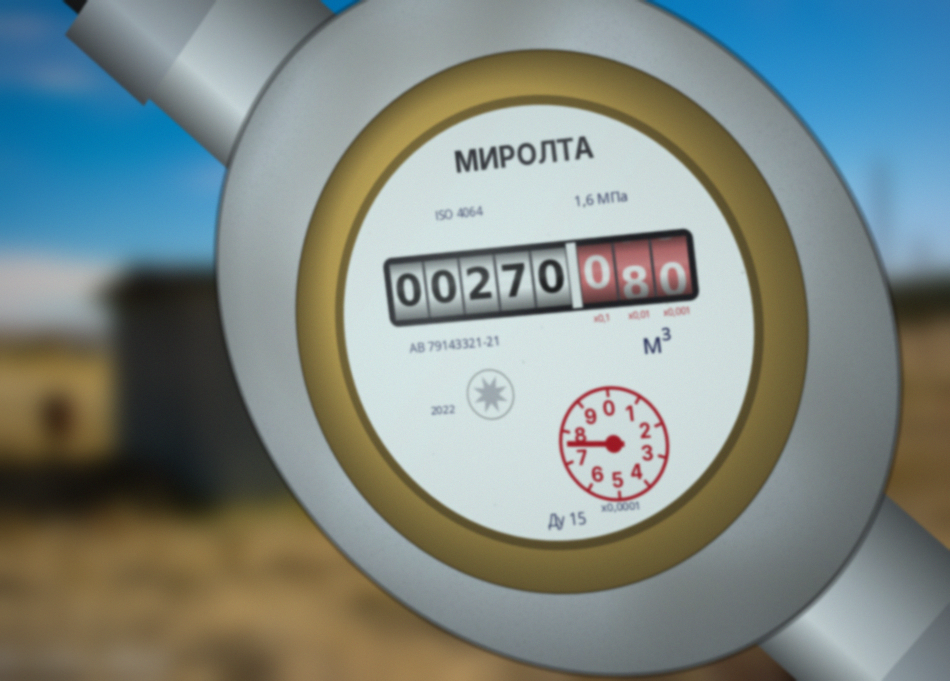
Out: 270.0797 m³
